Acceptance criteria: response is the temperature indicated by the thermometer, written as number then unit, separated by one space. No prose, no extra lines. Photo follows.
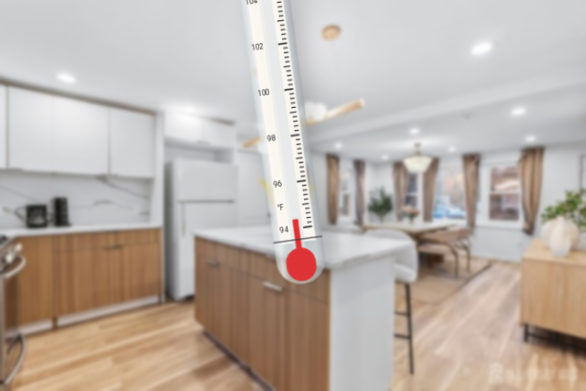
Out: 94.4 °F
